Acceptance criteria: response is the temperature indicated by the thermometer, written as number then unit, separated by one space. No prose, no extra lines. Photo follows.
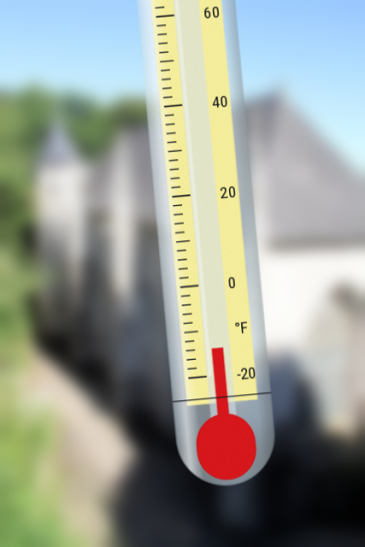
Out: -14 °F
